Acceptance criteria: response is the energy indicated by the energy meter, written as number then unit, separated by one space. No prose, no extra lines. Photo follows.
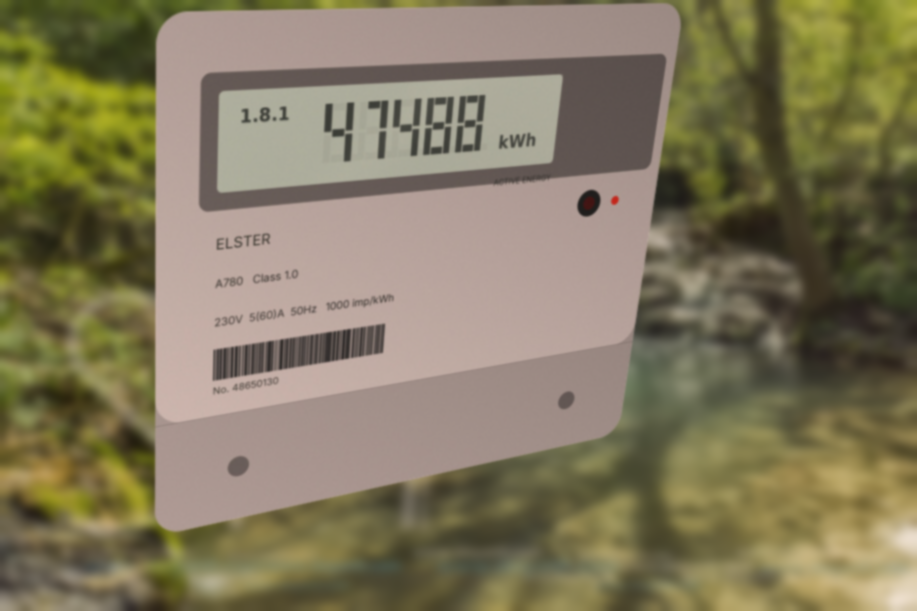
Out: 47488 kWh
